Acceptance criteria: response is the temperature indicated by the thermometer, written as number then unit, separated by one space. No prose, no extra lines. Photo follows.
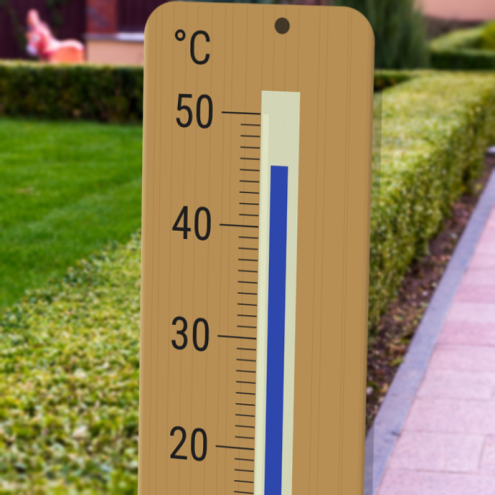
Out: 45.5 °C
